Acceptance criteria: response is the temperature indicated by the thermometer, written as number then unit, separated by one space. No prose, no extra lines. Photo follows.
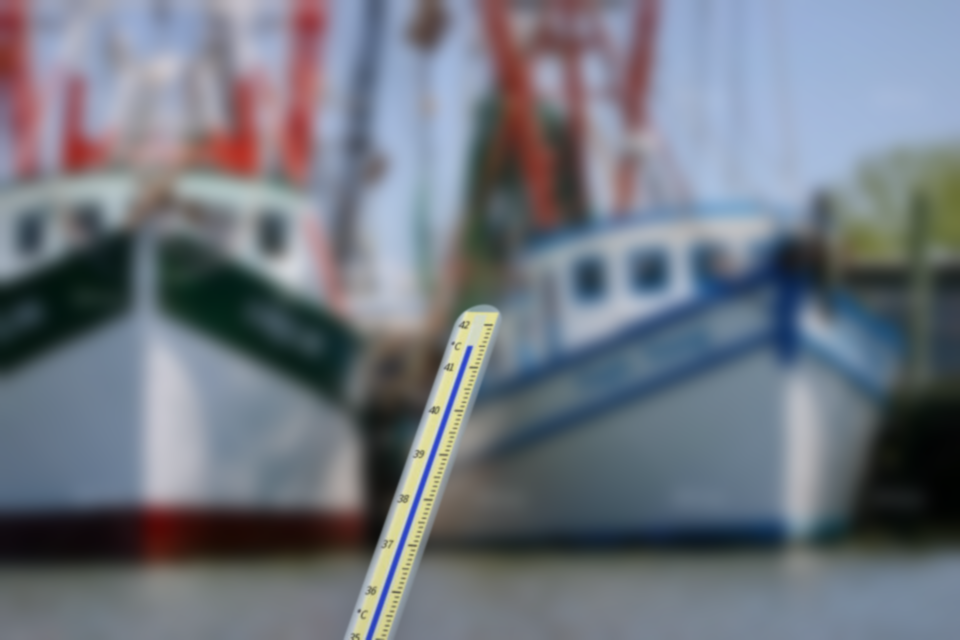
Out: 41.5 °C
